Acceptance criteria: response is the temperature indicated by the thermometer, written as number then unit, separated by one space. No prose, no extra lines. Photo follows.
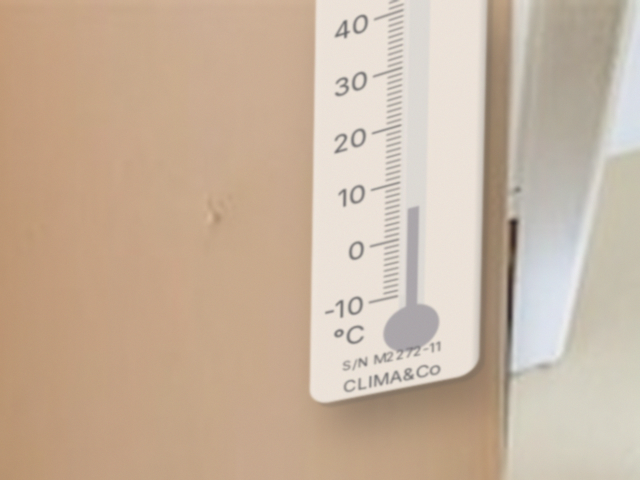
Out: 5 °C
